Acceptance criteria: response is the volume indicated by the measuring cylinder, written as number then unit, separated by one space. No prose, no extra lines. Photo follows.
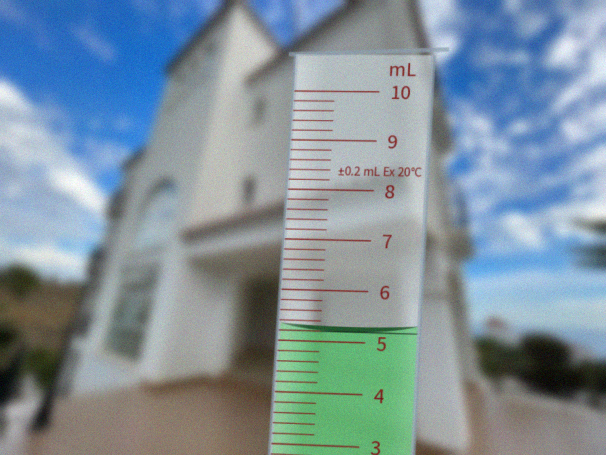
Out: 5.2 mL
